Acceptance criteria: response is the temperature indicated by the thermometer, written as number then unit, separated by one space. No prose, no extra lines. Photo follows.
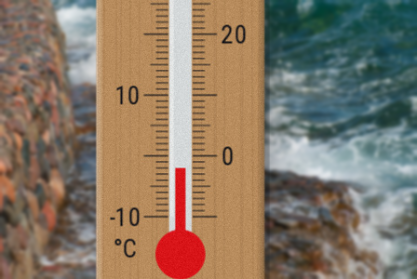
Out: -2 °C
